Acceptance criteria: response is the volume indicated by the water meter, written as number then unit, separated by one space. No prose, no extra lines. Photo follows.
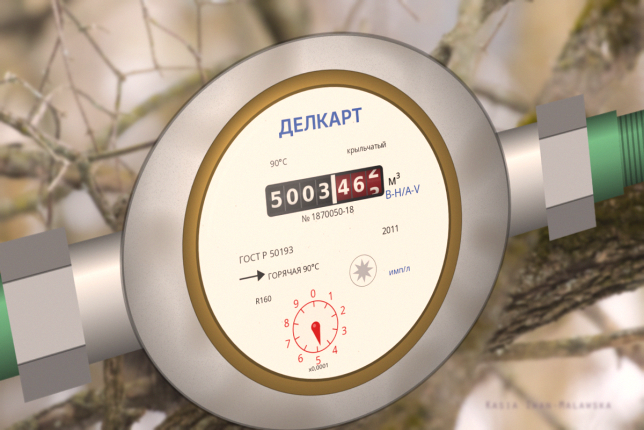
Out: 5003.4624 m³
